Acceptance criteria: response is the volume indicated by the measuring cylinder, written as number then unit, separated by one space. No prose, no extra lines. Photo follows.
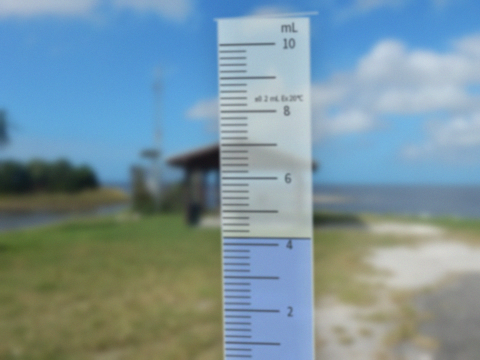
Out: 4.2 mL
